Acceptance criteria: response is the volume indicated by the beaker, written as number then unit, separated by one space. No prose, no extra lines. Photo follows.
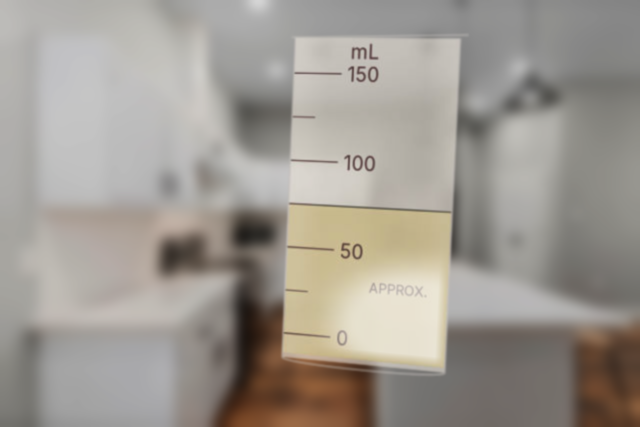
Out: 75 mL
